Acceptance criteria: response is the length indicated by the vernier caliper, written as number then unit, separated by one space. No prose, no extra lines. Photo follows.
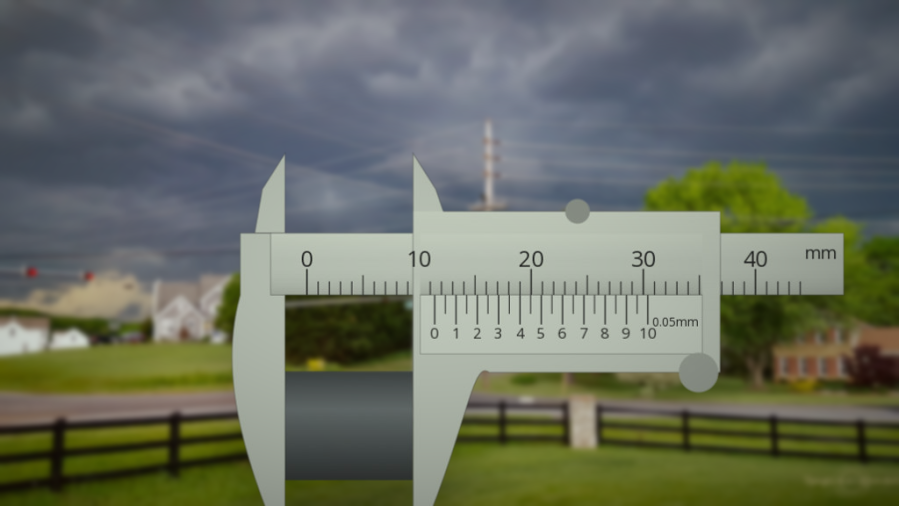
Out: 11.4 mm
